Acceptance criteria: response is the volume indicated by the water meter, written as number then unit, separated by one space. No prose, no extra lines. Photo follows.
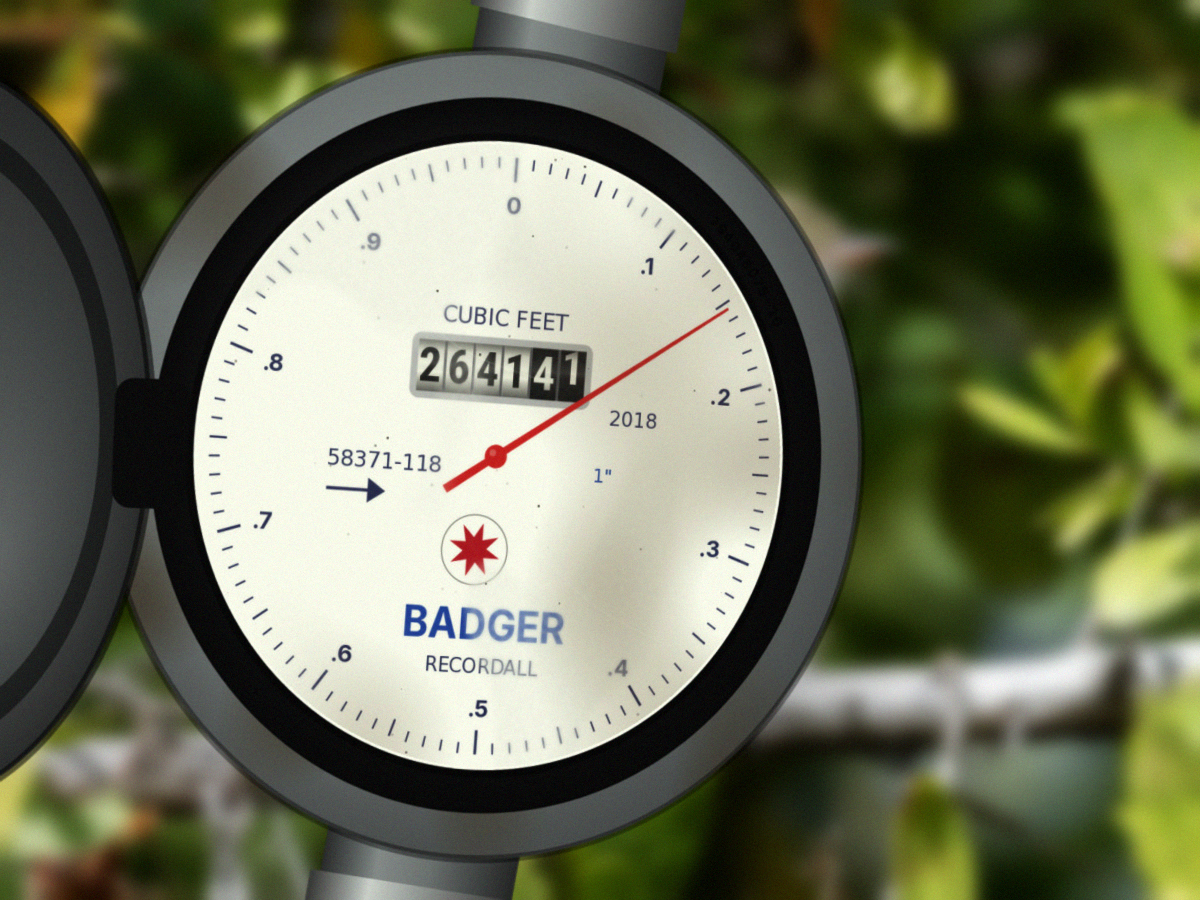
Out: 264141.15 ft³
